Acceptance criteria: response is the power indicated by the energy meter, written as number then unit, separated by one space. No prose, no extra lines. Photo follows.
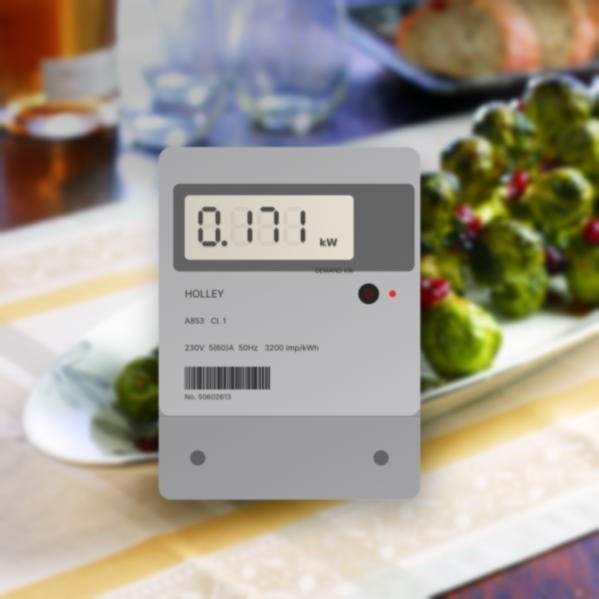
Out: 0.171 kW
